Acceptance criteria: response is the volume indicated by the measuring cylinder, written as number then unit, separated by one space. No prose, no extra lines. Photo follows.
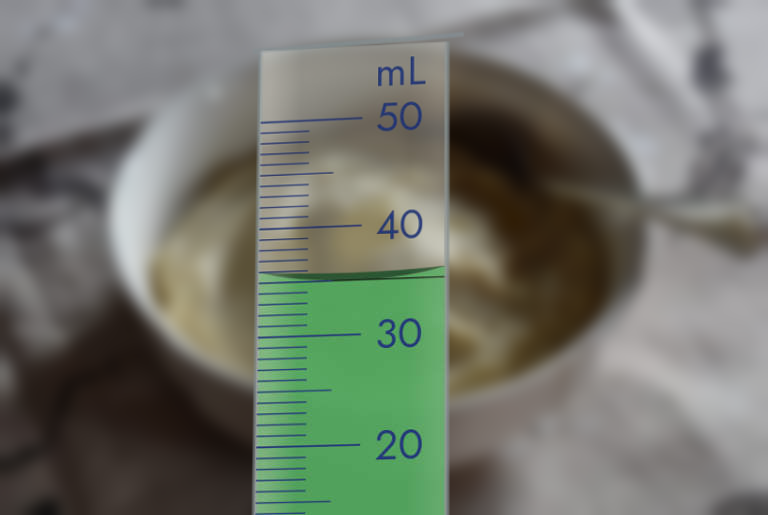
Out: 35 mL
